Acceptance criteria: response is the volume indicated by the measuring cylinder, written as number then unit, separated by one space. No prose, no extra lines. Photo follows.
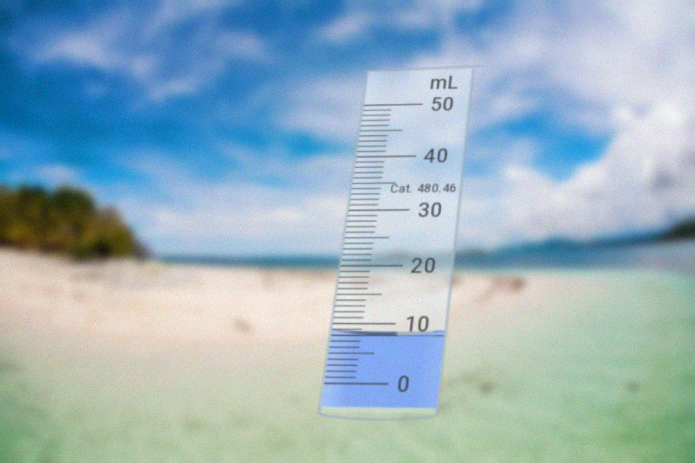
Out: 8 mL
